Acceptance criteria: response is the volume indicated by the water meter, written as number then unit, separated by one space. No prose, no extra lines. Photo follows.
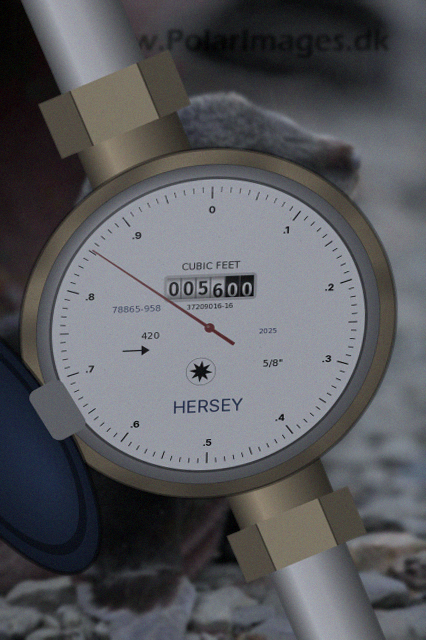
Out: 5599.85 ft³
